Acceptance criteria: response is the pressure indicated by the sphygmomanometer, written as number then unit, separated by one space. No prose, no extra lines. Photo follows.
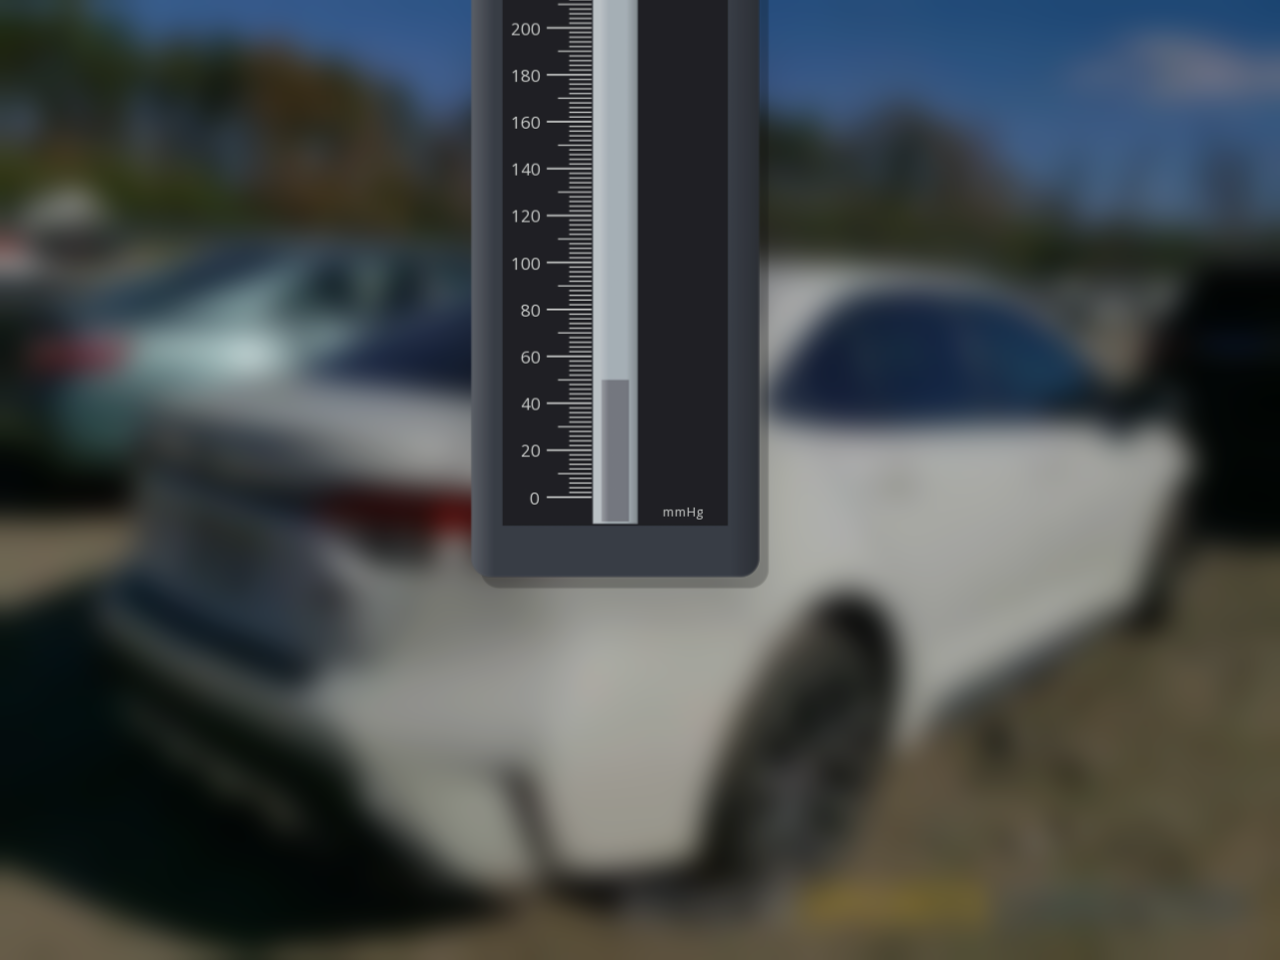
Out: 50 mmHg
